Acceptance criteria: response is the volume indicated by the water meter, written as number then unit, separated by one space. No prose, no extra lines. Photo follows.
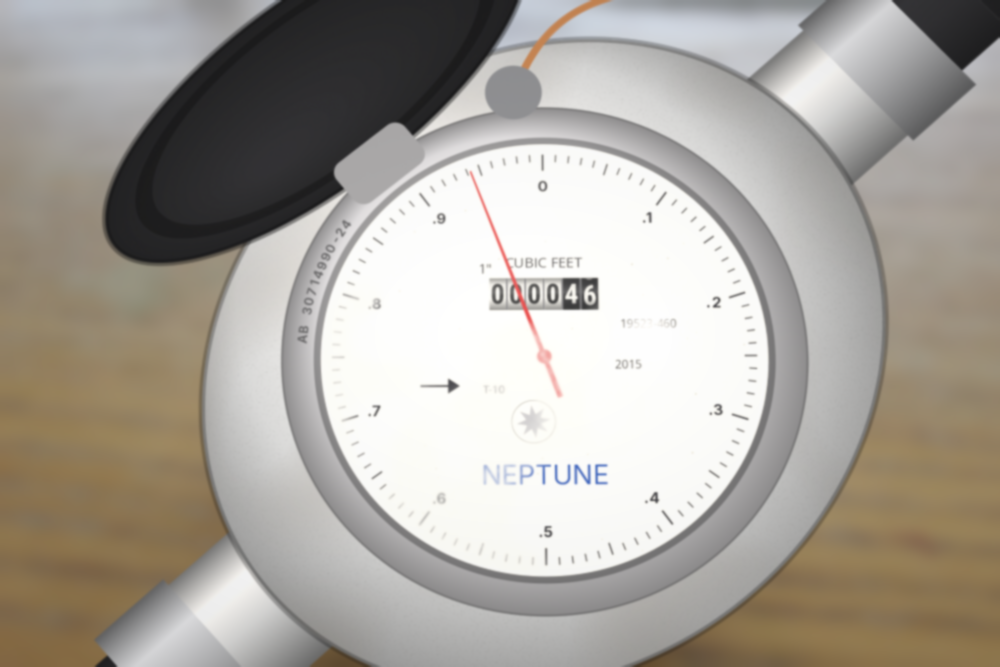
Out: 45.94 ft³
